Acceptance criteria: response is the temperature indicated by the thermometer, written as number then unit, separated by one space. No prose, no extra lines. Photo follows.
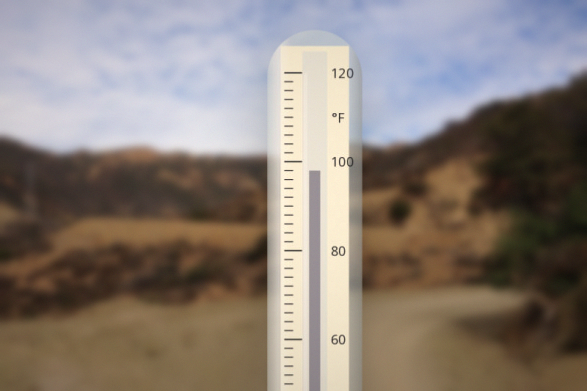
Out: 98 °F
